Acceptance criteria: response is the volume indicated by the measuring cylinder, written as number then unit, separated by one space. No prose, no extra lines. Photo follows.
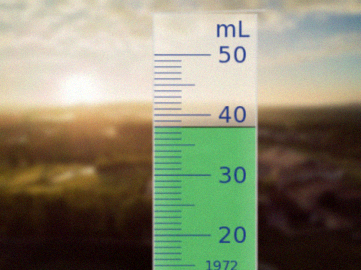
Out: 38 mL
